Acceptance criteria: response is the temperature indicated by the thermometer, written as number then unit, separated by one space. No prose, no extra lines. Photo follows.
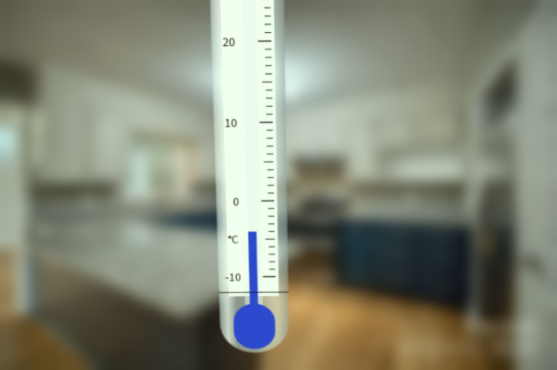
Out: -4 °C
